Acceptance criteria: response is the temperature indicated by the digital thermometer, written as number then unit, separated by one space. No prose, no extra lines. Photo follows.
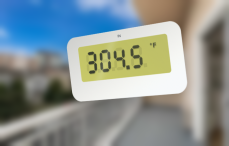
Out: 304.5 °F
